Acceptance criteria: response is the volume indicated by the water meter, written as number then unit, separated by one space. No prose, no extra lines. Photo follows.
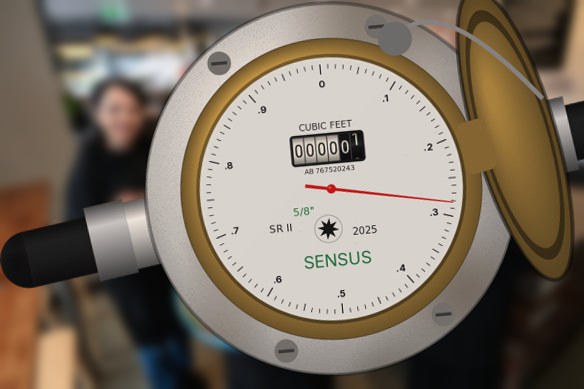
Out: 1.28 ft³
